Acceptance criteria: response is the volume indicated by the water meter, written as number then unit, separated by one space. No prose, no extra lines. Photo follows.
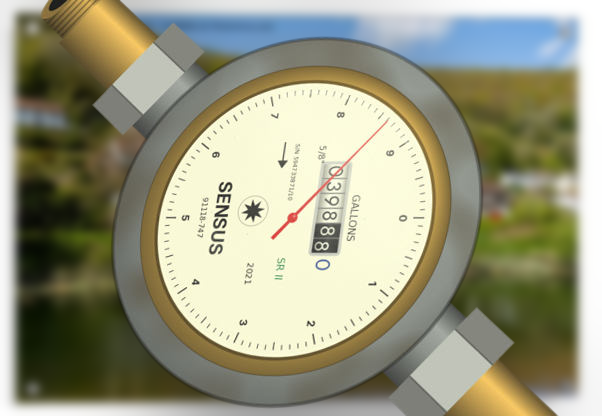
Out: 398878.6 gal
